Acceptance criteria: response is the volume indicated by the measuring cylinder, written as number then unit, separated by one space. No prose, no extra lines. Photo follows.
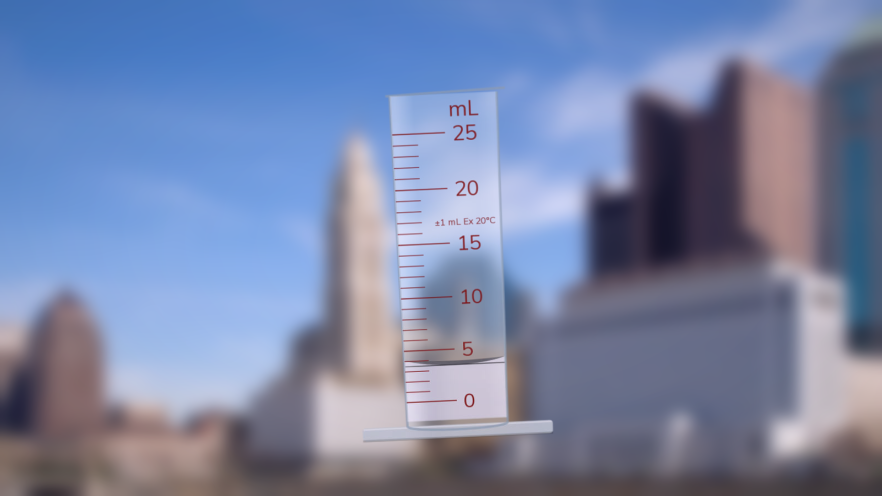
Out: 3.5 mL
